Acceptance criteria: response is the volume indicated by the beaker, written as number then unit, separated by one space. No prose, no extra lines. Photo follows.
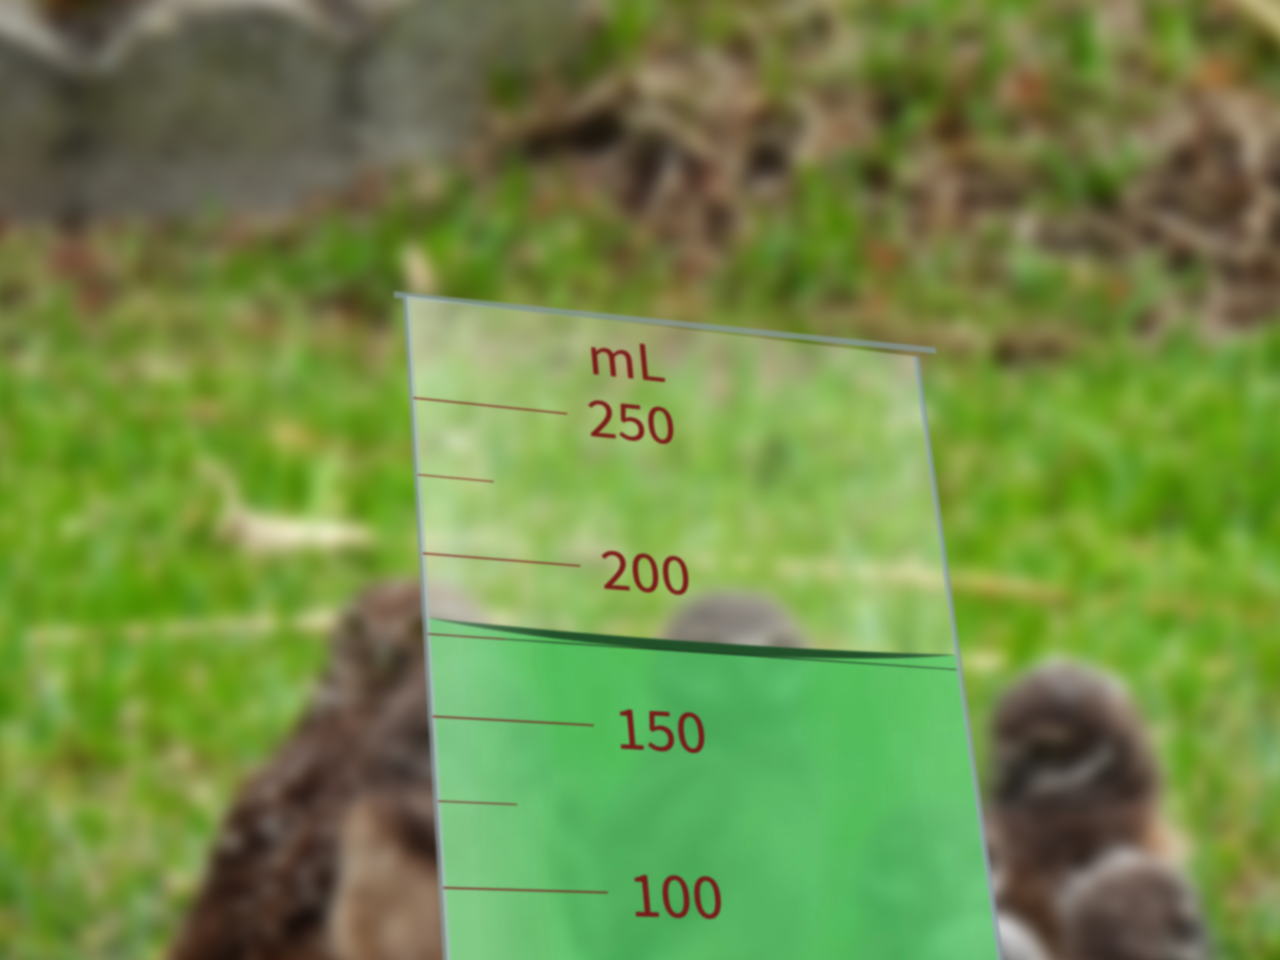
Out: 175 mL
